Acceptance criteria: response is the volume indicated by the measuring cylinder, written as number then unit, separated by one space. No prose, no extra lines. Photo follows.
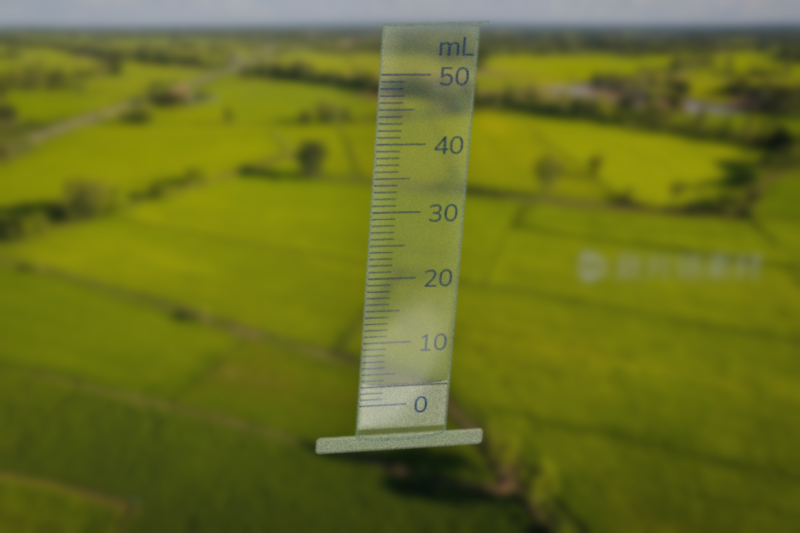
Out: 3 mL
